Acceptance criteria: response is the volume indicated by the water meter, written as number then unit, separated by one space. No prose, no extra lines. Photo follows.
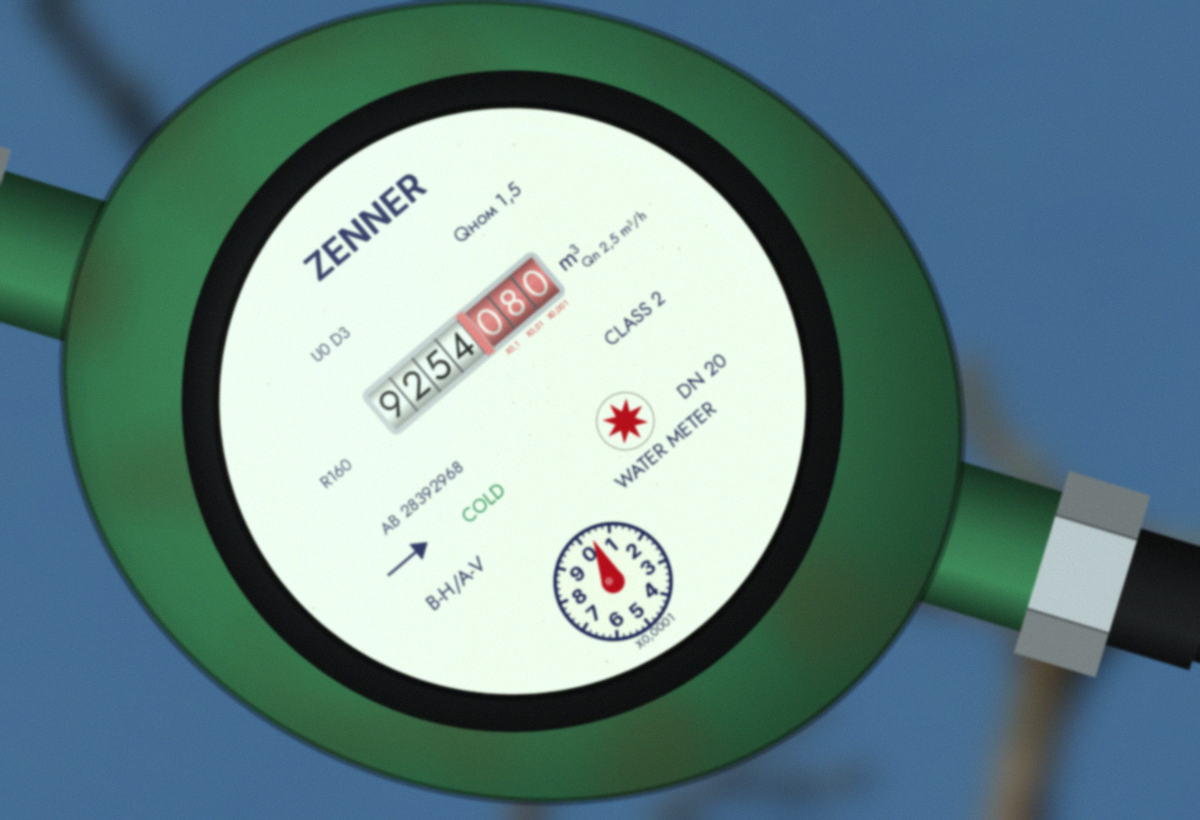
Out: 9254.0800 m³
